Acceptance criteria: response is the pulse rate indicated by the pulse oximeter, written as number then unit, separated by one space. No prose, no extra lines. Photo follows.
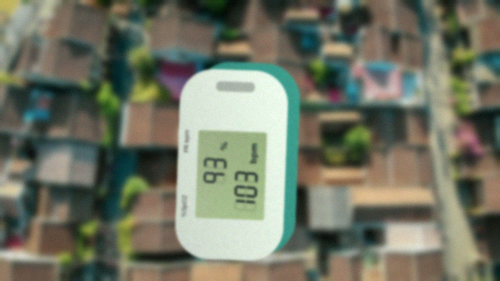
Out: 103 bpm
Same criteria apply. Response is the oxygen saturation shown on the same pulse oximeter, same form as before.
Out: 93 %
